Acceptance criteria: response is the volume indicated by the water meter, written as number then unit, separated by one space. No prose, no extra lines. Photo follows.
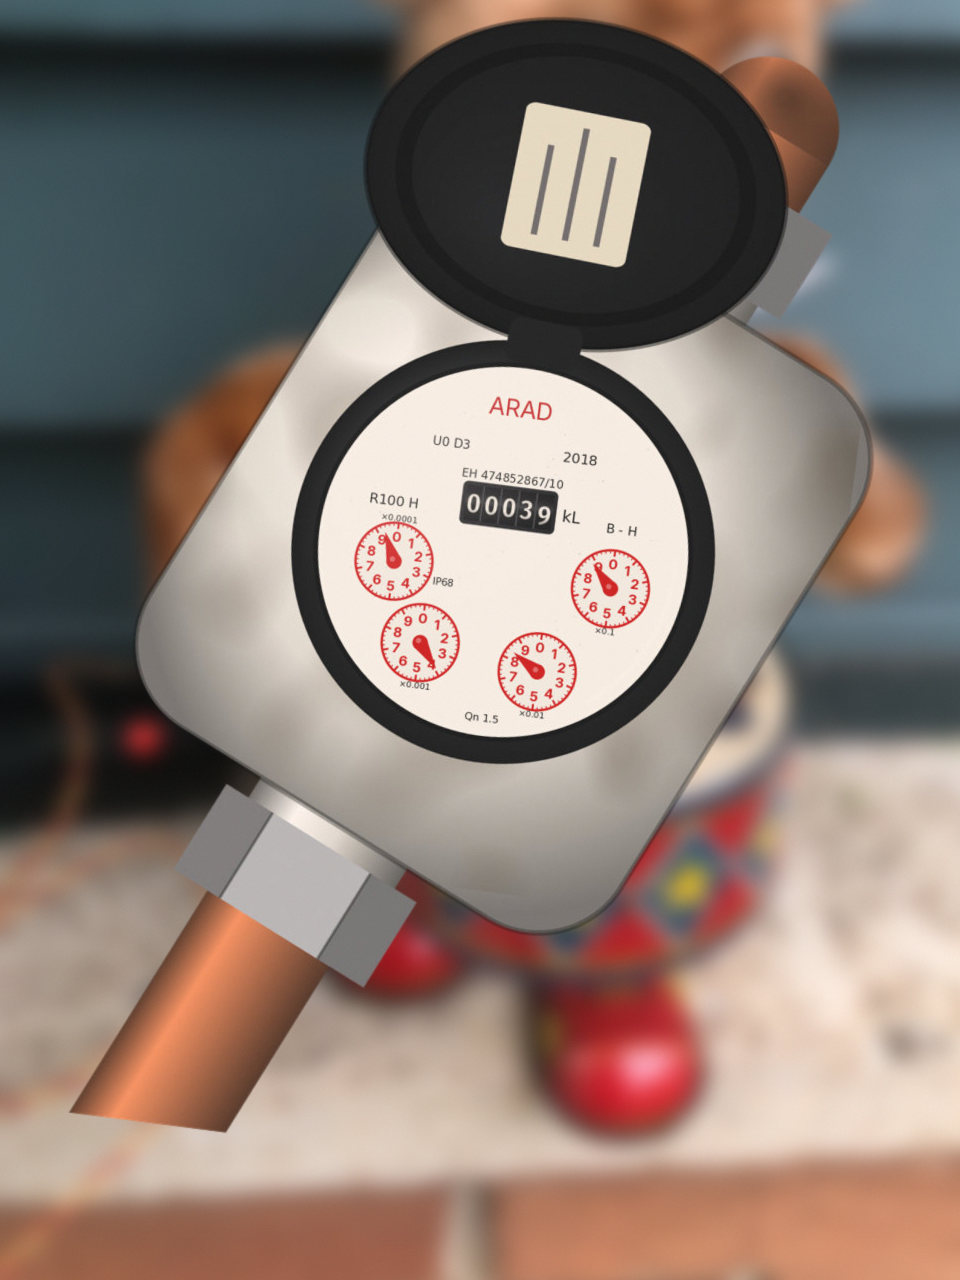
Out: 38.8839 kL
